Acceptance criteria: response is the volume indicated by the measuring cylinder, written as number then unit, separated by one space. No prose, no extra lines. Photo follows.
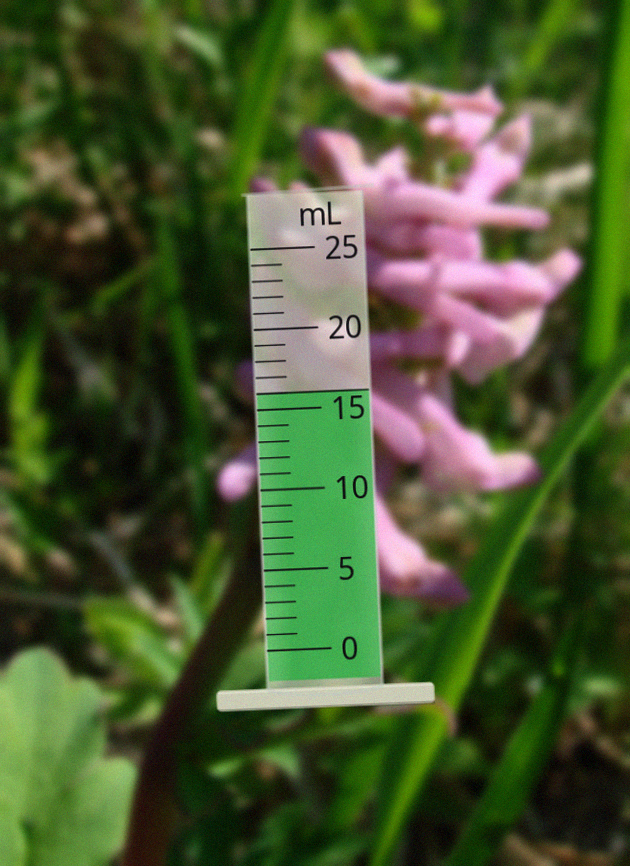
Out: 16 mL
